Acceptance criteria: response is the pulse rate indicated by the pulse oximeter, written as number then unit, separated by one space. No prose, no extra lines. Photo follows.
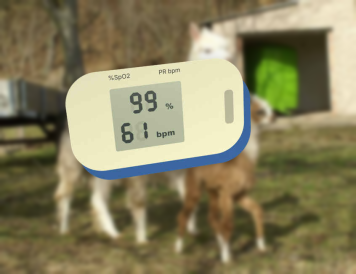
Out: 61 bpm
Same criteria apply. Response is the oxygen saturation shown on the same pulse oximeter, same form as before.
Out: 99 %
